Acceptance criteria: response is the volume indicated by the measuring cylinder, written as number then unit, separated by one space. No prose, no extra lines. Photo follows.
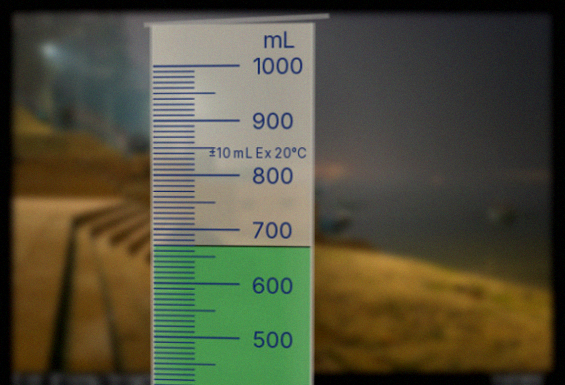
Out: 670 mL
